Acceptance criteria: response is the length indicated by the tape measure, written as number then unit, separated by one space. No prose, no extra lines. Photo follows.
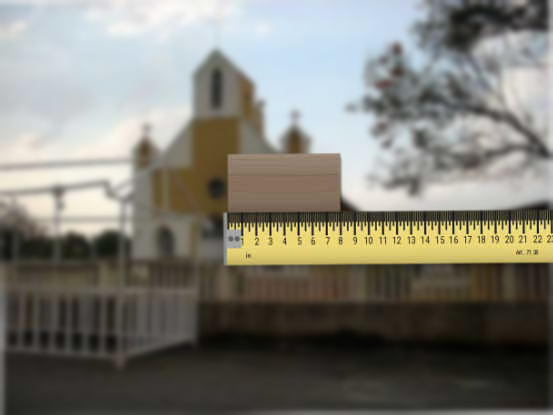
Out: 8 in
